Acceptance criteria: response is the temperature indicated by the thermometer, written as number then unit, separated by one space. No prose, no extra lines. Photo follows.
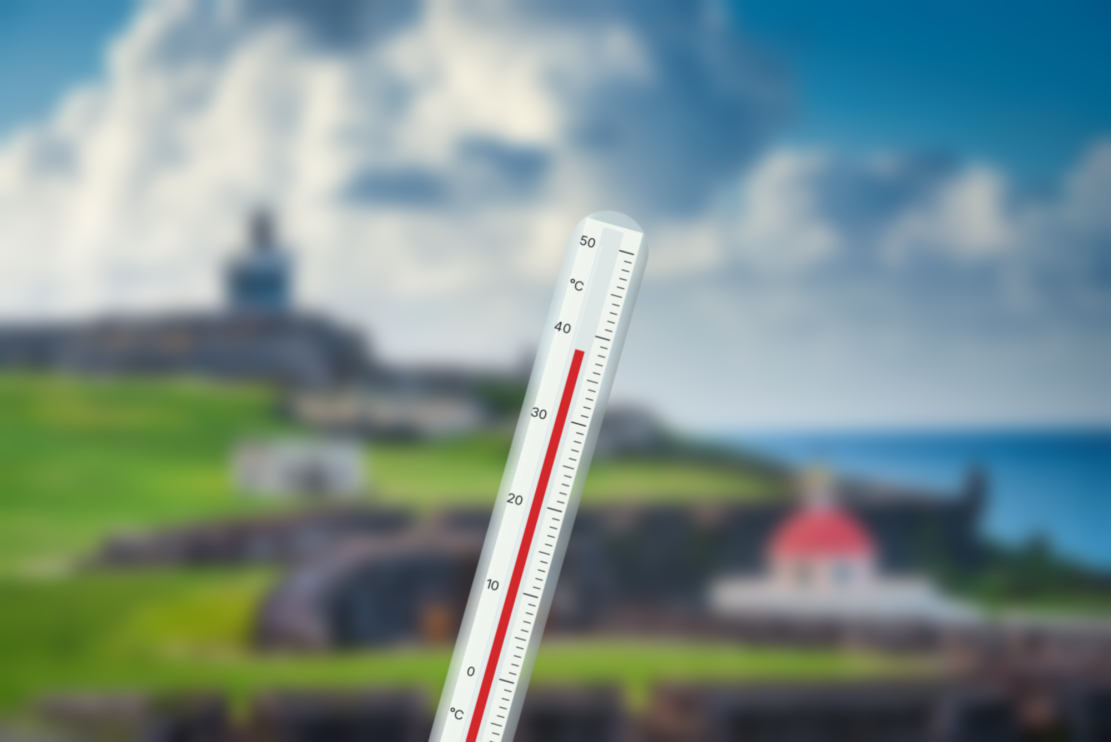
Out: 38 °C
